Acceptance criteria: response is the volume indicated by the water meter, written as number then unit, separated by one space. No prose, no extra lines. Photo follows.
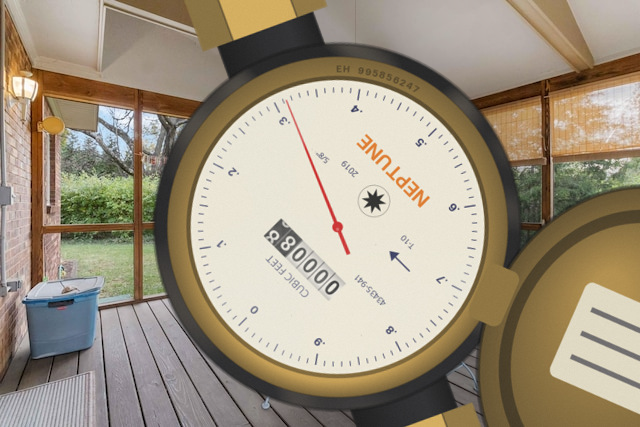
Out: 88.31 ft³
